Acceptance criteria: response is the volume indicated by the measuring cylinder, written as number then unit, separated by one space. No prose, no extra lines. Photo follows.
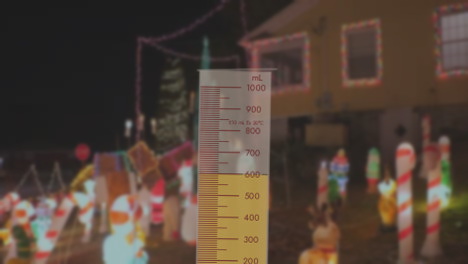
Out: 600 mL
